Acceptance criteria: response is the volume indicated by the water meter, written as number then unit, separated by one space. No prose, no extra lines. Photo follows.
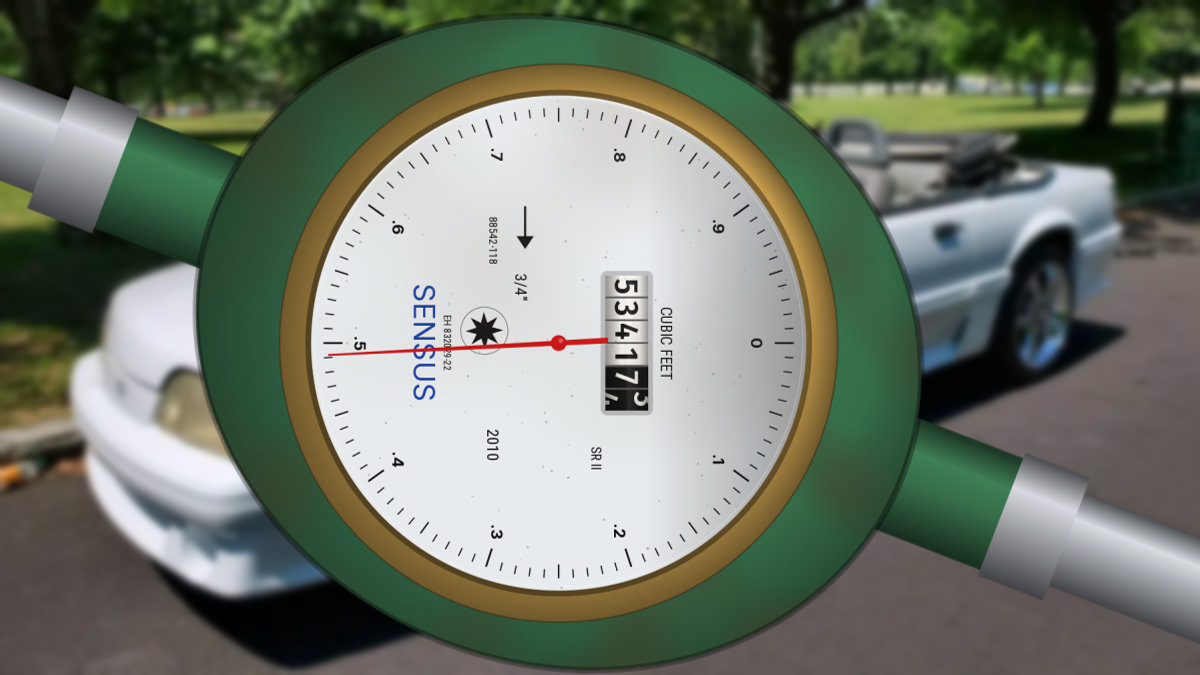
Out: 534173.49 ft³
